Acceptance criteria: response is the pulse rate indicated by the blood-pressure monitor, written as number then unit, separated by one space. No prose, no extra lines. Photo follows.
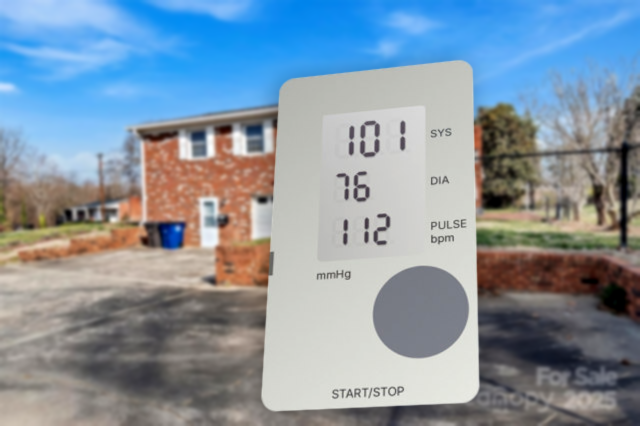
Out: 112 bpm
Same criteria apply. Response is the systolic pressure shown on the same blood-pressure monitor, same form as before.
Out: 101 mmHg
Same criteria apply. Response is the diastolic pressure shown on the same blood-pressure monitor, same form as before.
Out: 76 mmHg
